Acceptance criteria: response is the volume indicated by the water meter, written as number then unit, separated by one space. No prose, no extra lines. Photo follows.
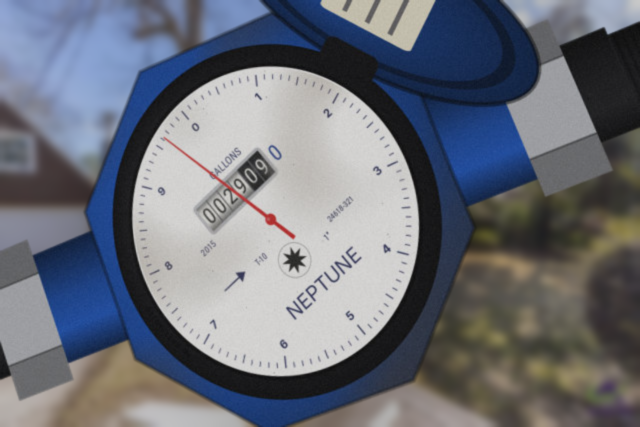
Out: 29089.6 gal
